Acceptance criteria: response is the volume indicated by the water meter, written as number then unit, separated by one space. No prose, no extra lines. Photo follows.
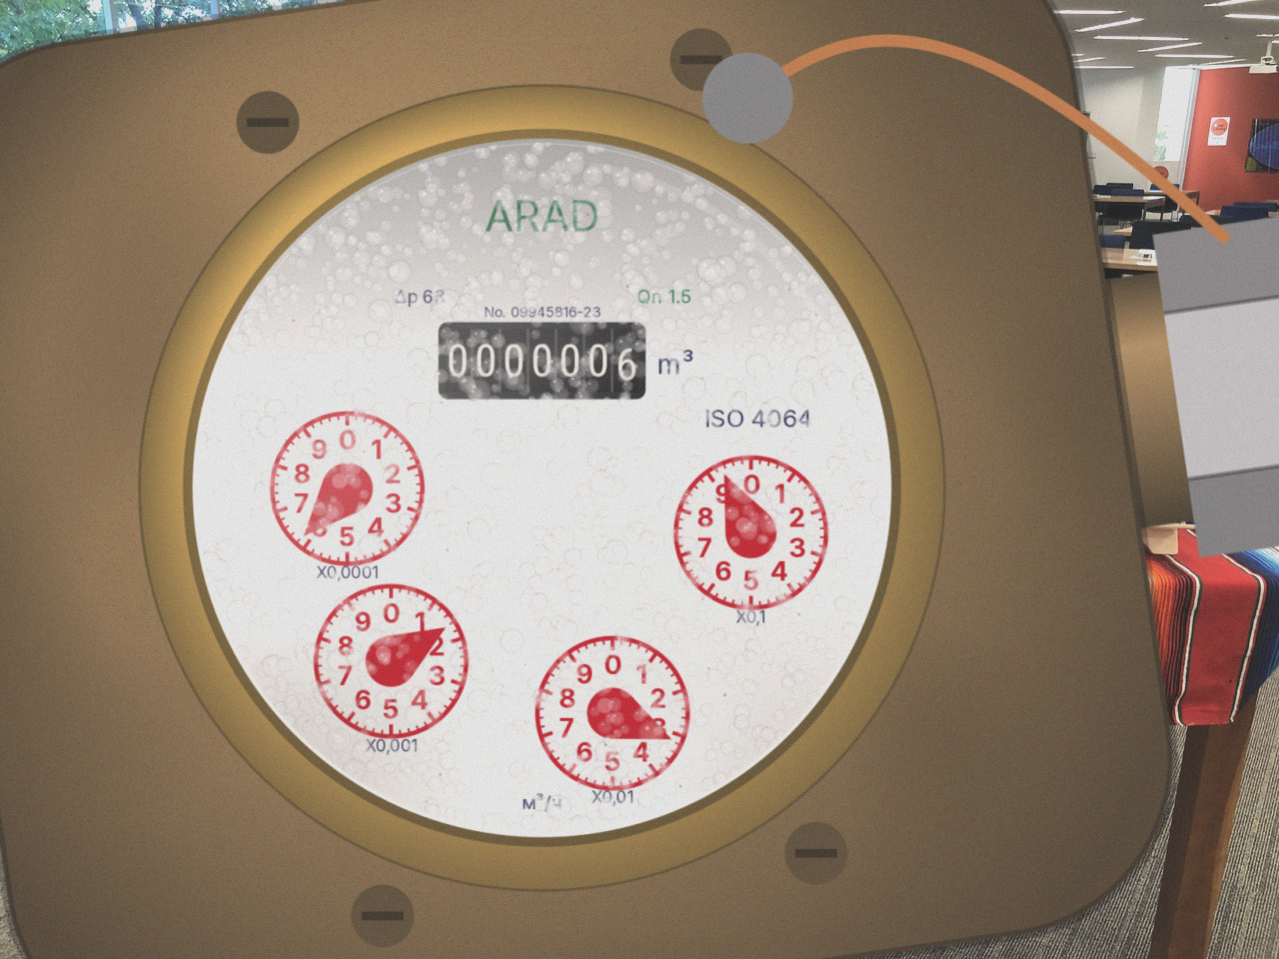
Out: 5.9316 m³
